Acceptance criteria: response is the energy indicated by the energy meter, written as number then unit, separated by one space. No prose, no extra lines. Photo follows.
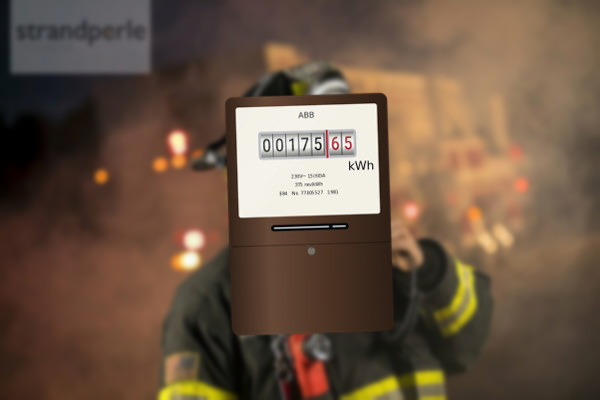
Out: 175.65 kWh
